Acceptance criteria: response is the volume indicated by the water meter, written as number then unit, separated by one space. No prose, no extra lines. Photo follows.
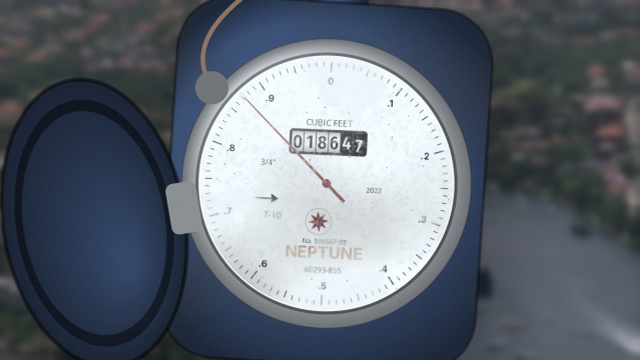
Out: 18646.87 ft³
